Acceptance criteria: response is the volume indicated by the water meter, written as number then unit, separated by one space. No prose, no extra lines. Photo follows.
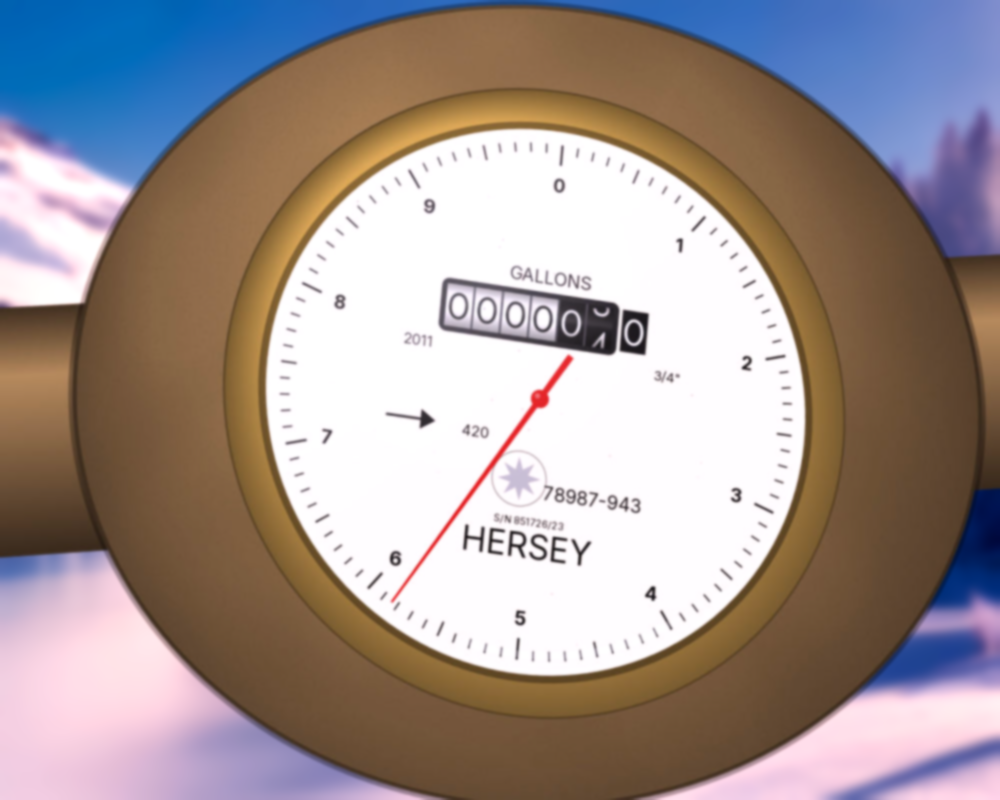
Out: 35.8 gal
